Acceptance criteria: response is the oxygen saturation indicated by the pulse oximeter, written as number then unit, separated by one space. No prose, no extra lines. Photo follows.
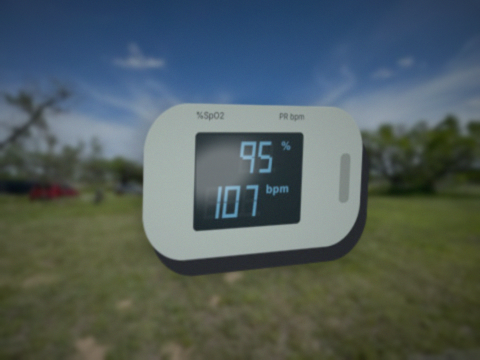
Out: 95 %
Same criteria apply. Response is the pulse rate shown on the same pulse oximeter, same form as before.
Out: 107 bpm
